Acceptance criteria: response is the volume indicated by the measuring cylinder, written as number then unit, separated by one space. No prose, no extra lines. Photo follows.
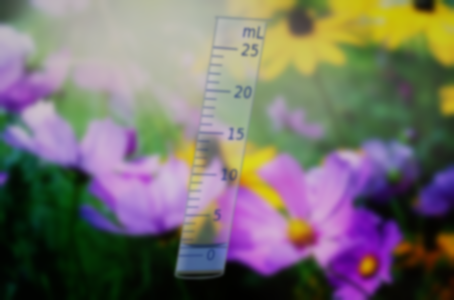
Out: 1 mL
